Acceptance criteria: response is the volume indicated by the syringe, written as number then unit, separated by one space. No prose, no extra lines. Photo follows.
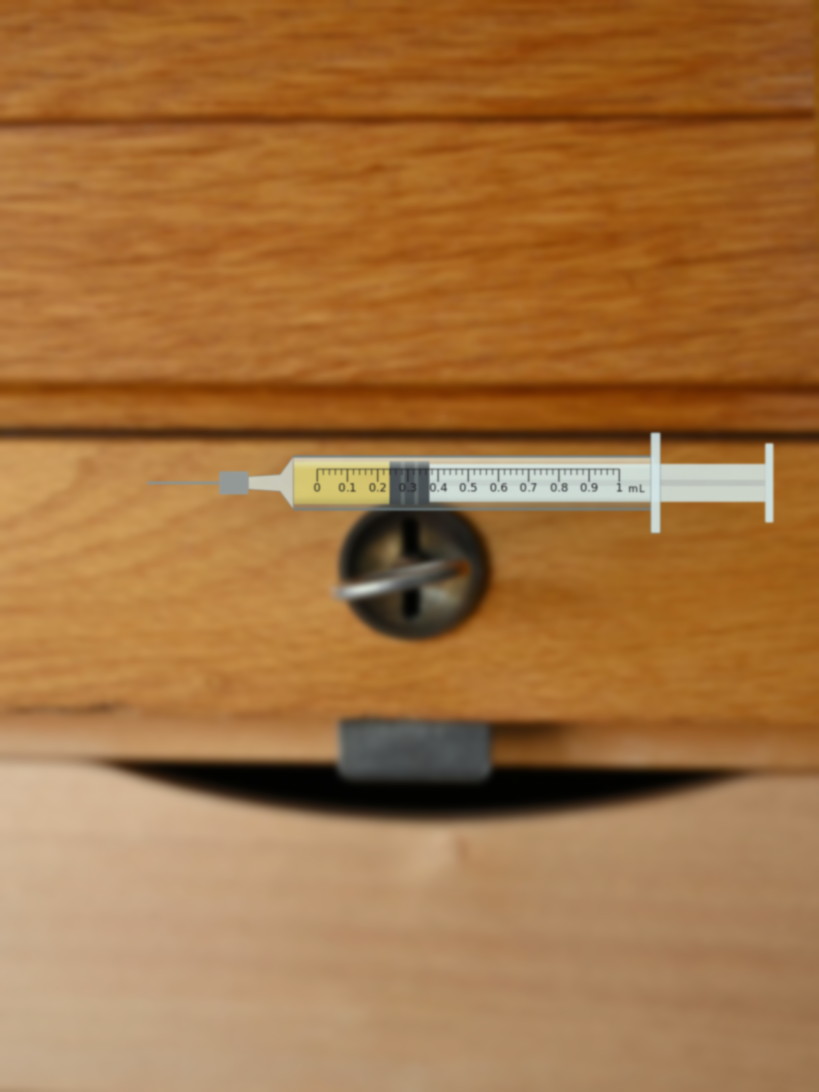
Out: 0.24 mL
